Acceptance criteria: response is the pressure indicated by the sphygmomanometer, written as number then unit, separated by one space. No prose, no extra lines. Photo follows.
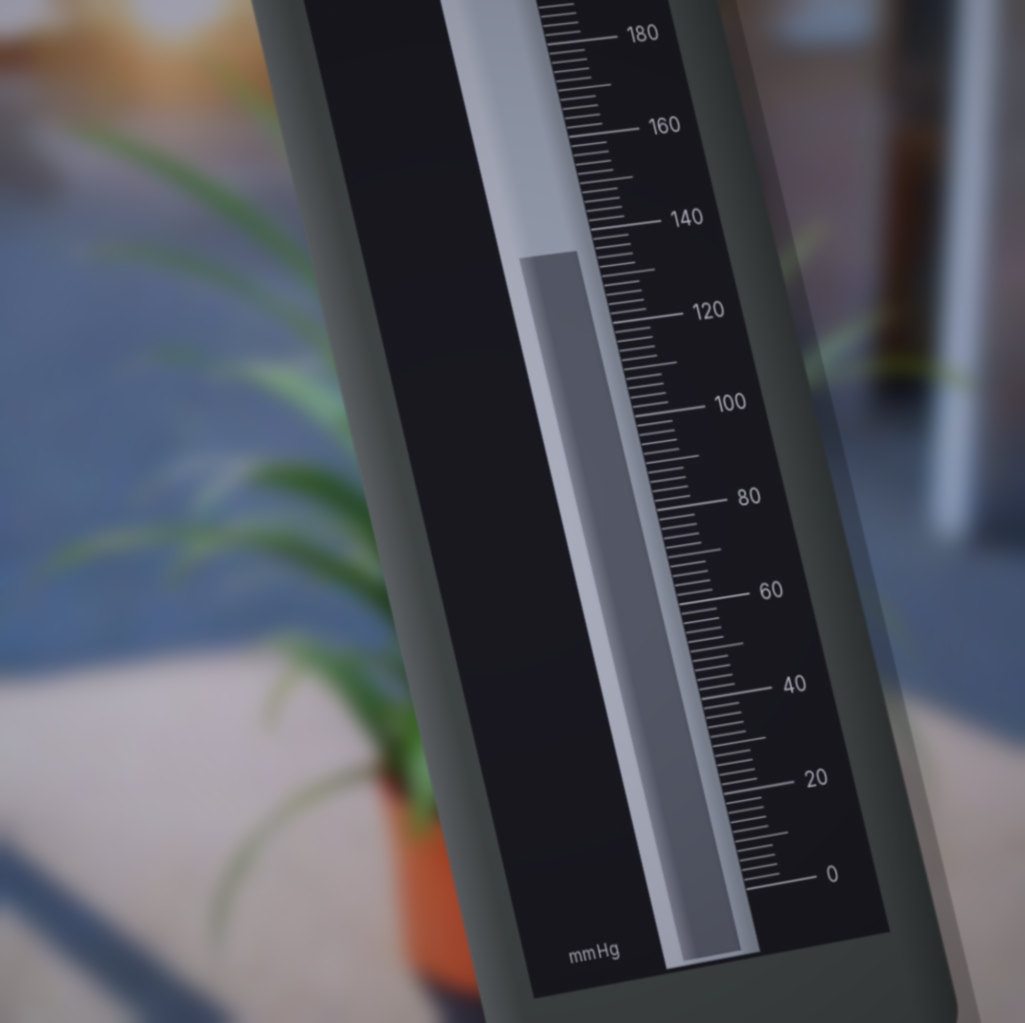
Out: 136 mmHg
